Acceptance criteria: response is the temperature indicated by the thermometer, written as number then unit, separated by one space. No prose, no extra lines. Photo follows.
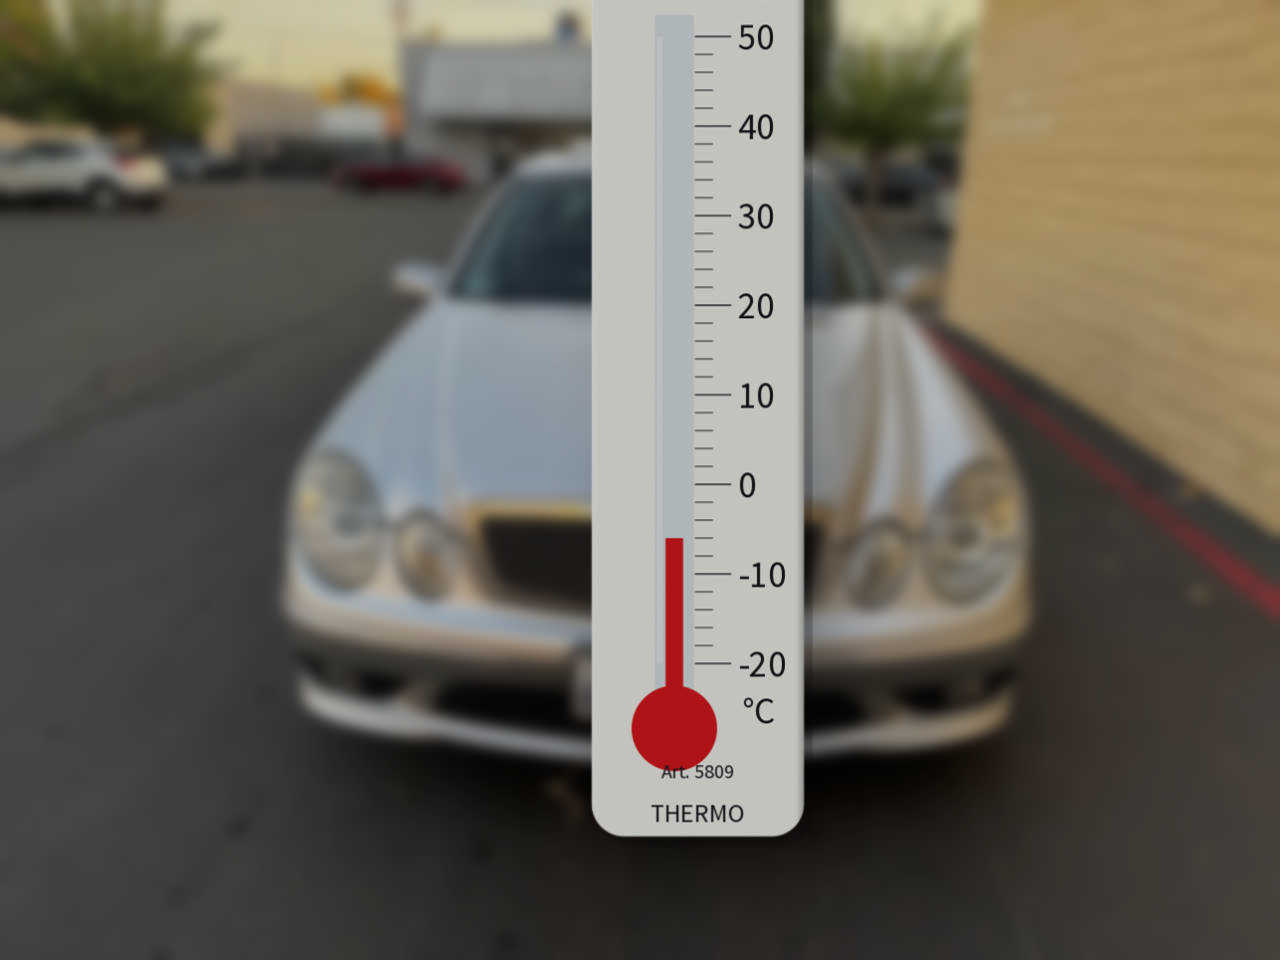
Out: -6 °C
